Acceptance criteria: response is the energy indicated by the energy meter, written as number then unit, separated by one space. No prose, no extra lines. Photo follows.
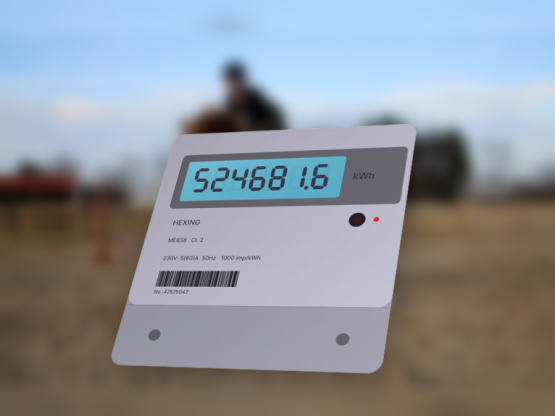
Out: 524681.6 kWh
